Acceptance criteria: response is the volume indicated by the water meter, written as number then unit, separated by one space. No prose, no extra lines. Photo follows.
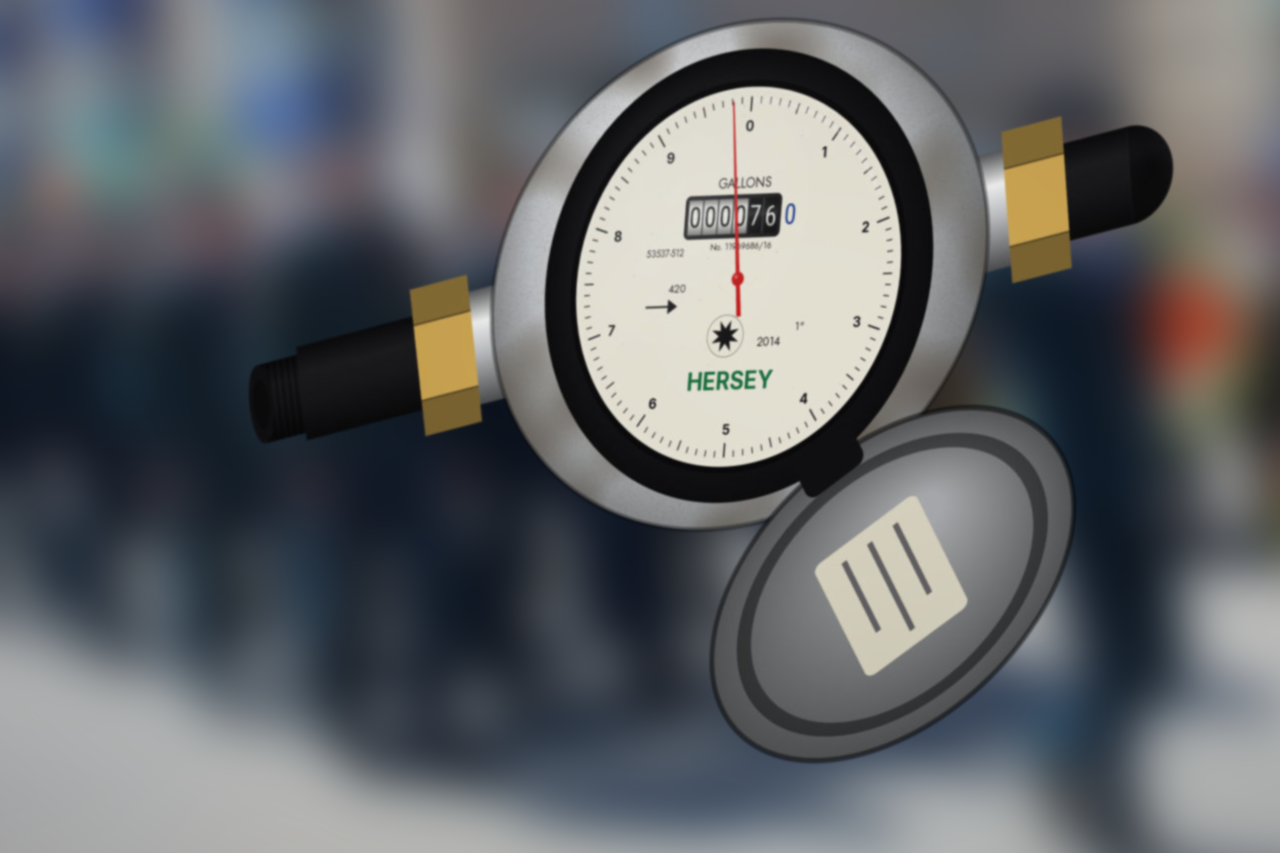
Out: 759.8 gal
